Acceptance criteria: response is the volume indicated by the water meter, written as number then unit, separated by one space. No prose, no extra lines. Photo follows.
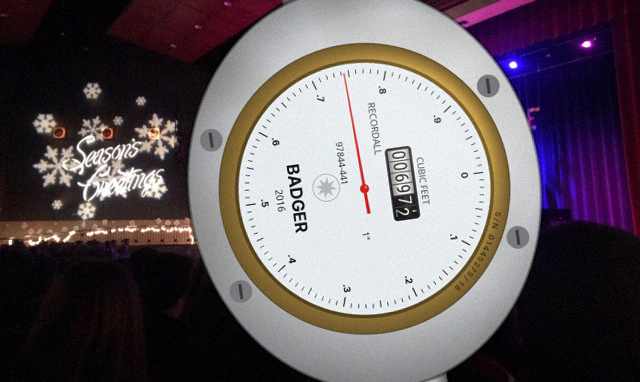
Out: 6971.74 ft³
